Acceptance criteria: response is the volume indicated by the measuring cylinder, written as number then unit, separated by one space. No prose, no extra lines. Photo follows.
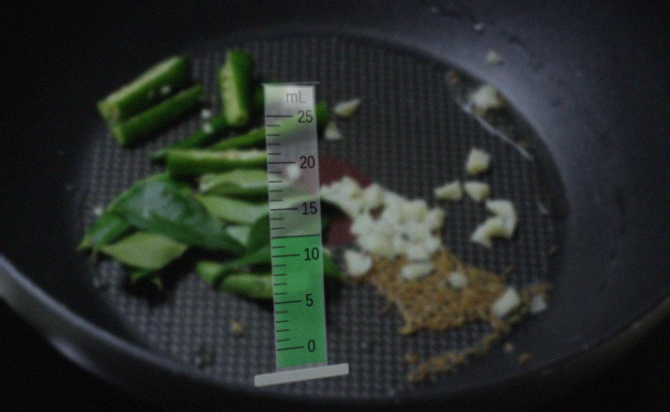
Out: 12 mL
